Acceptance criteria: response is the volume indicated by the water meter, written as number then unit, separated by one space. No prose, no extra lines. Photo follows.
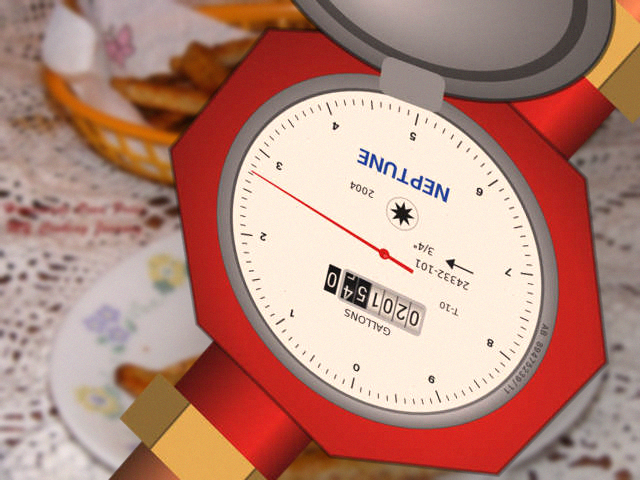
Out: 201542.7 gal
